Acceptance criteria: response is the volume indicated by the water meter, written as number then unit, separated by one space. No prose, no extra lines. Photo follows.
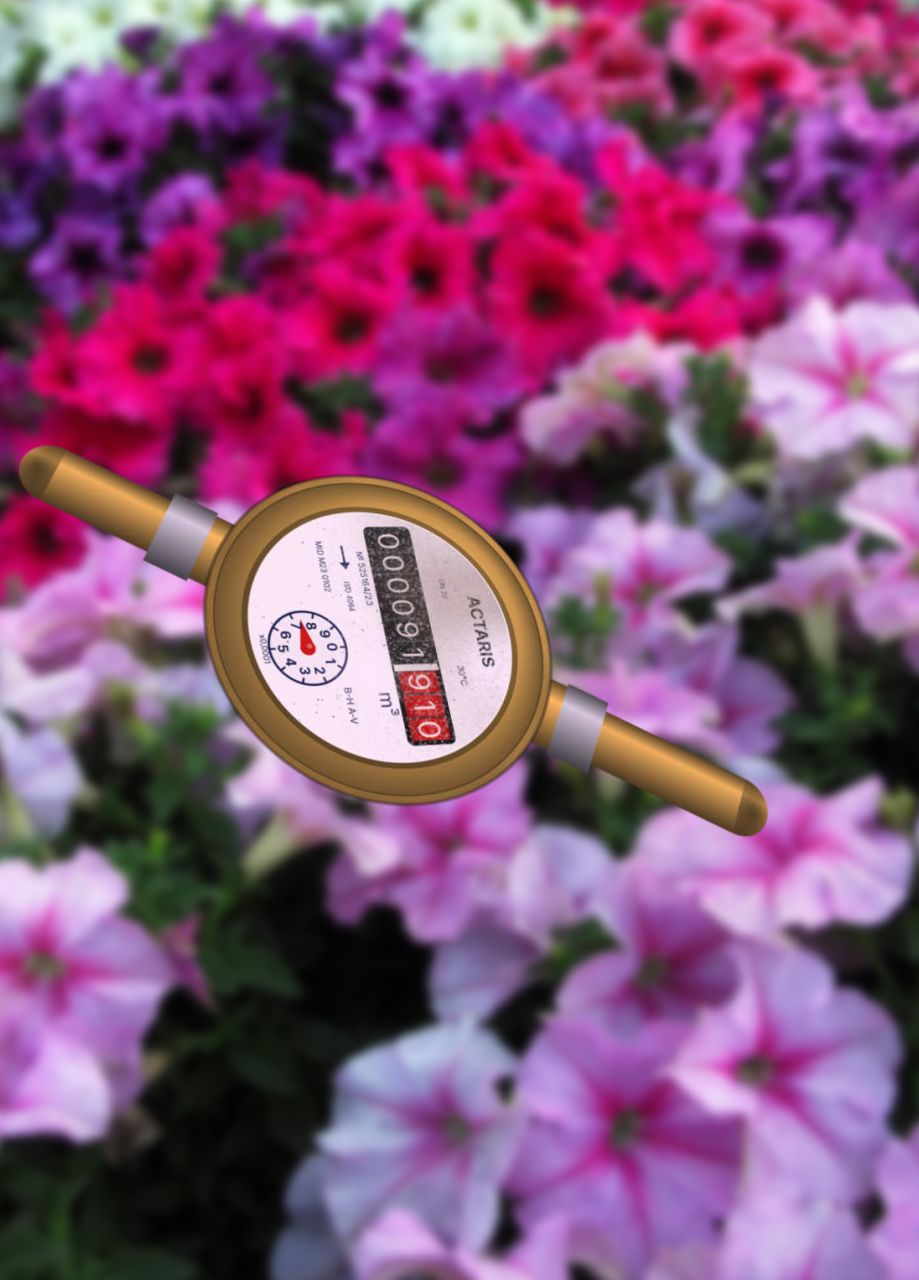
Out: 91.9107 m³
